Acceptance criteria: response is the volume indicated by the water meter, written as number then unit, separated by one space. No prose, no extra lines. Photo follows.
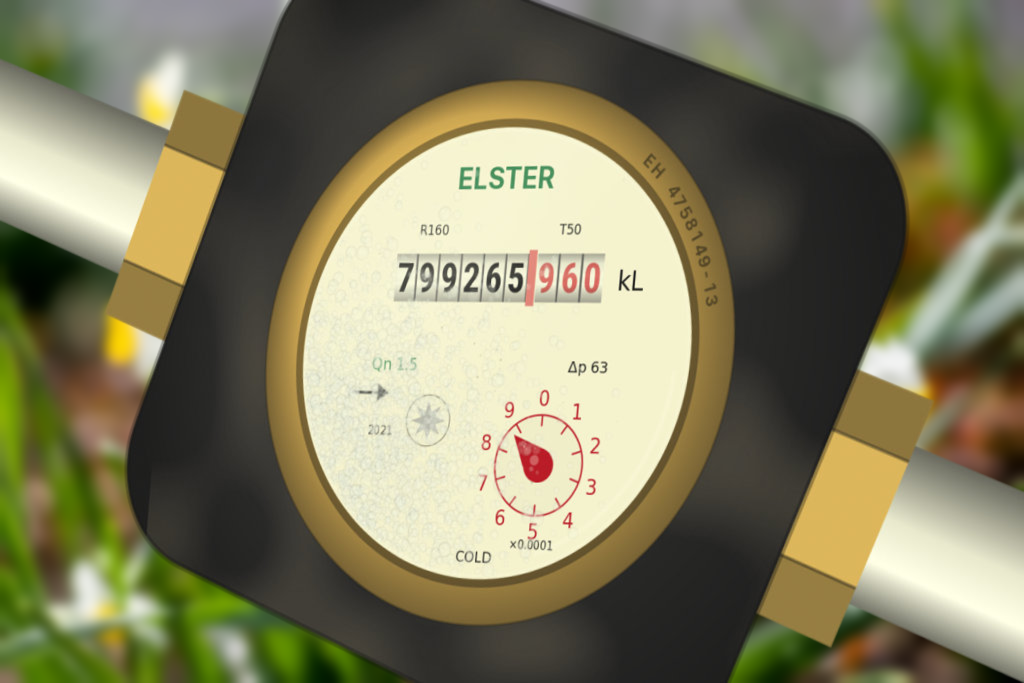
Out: 799265.9608 kL
